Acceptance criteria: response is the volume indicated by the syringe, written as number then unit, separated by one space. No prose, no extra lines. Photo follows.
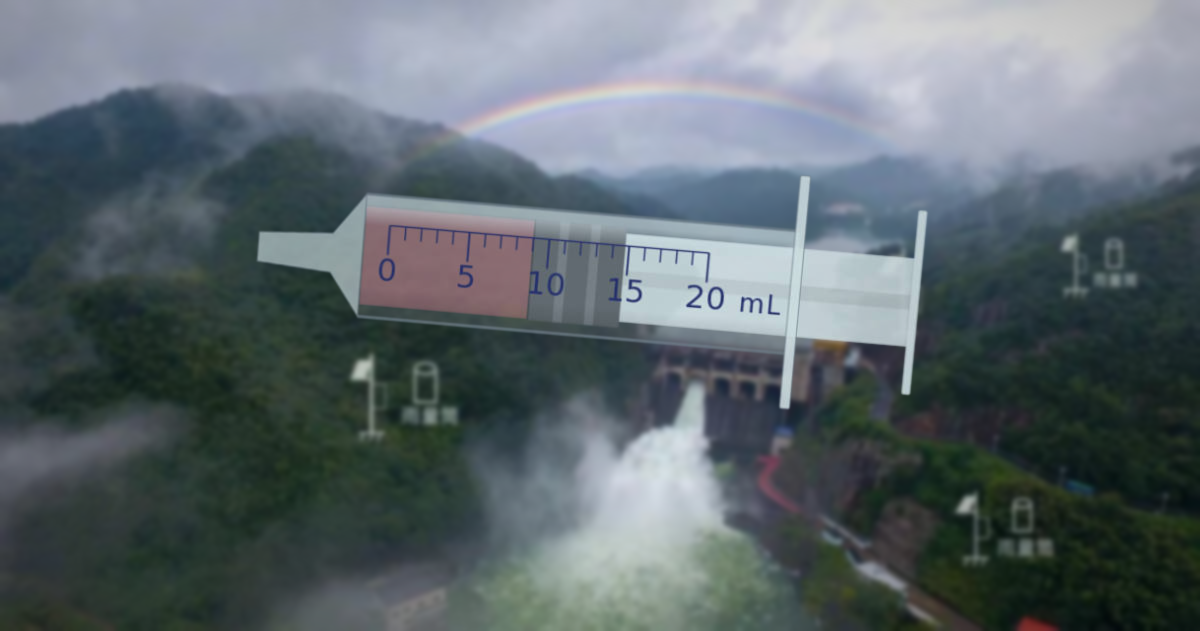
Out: 9 mL
